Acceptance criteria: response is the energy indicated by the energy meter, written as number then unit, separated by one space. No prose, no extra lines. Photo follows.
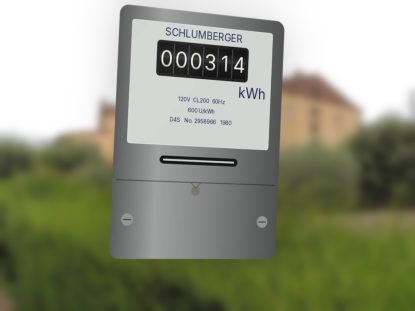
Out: 314 kWh
